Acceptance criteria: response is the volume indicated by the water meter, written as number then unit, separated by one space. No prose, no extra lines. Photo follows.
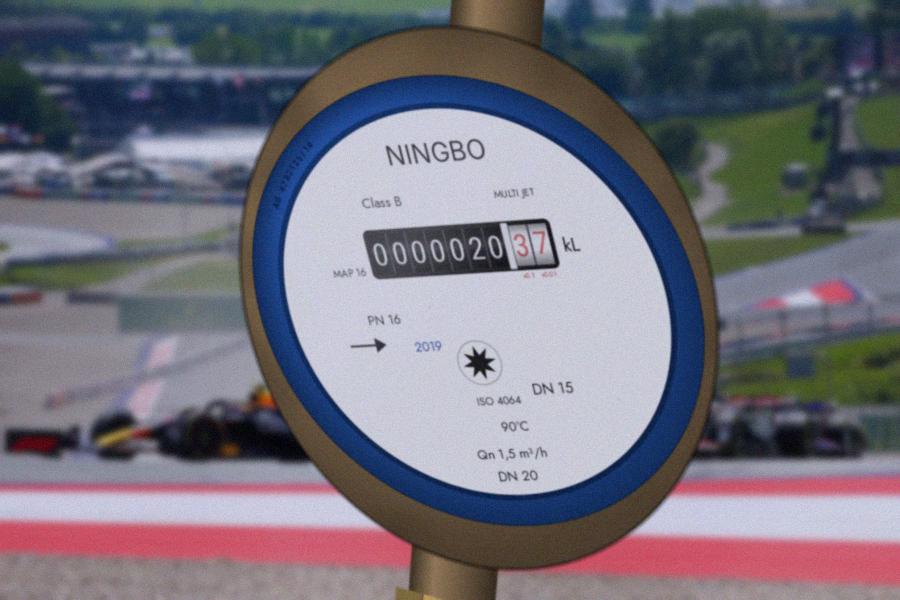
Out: 20.37 kL
